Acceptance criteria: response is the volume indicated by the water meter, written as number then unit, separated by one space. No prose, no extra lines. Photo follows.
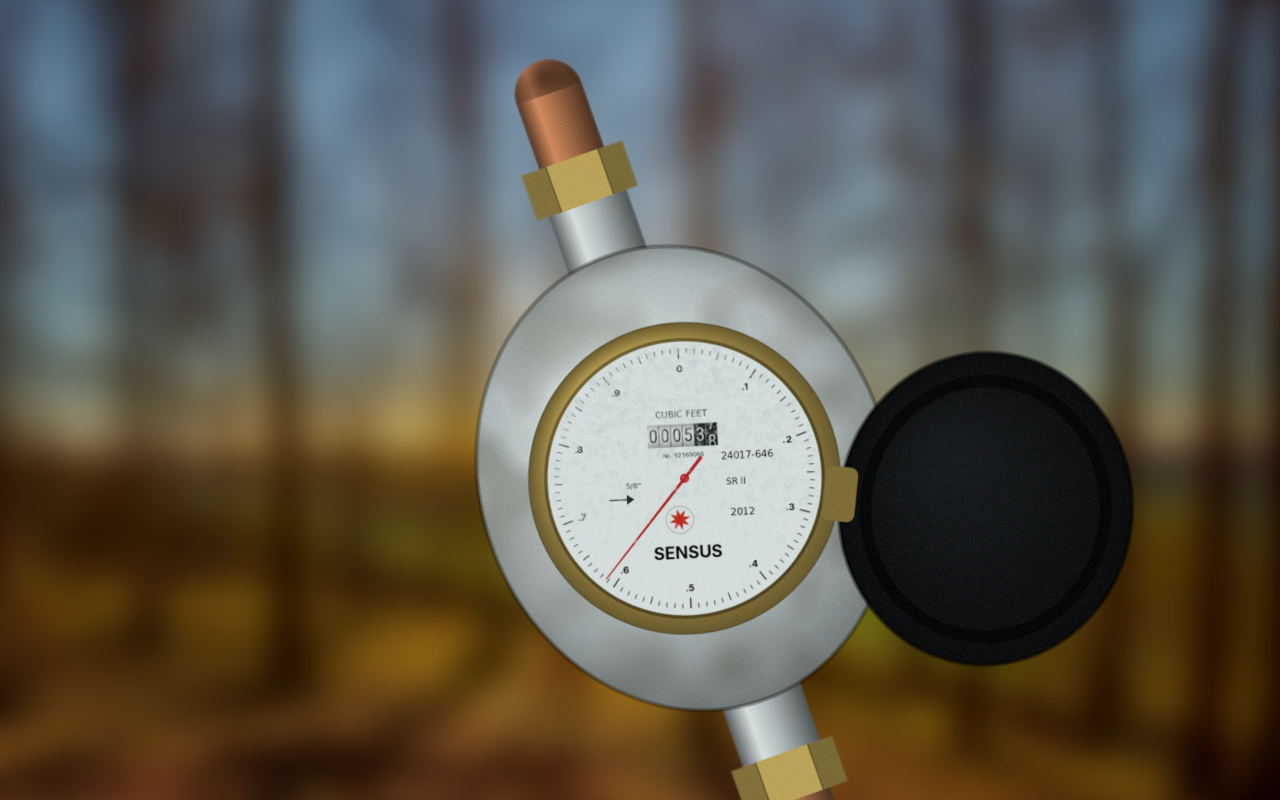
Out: 537.61 ft³
